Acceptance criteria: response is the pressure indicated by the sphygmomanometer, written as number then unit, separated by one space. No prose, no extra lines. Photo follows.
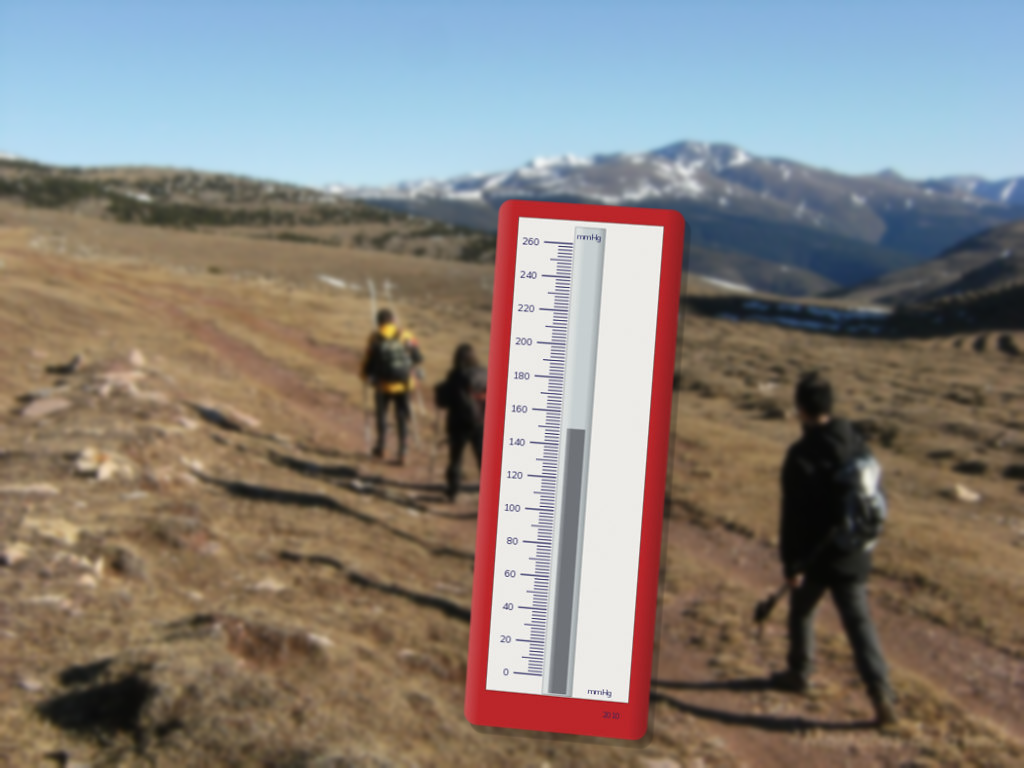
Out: 150 mmHg
